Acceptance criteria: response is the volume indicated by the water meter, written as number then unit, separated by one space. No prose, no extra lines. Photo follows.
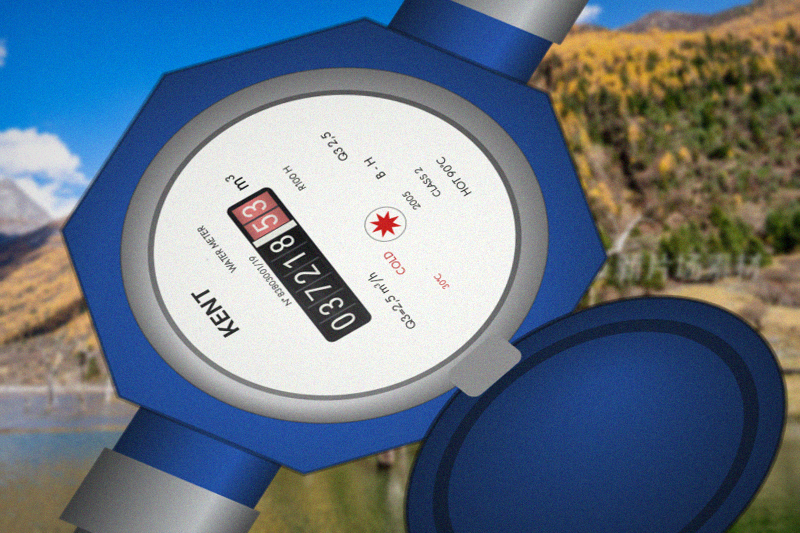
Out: 37218.53 m³
